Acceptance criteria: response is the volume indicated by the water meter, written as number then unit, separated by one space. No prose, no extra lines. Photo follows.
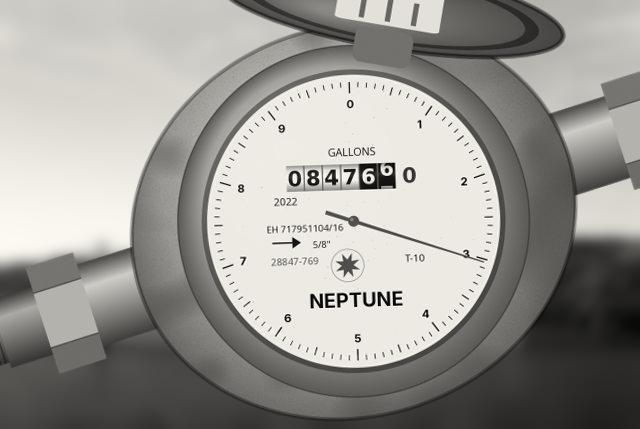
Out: 847663.0 gal
